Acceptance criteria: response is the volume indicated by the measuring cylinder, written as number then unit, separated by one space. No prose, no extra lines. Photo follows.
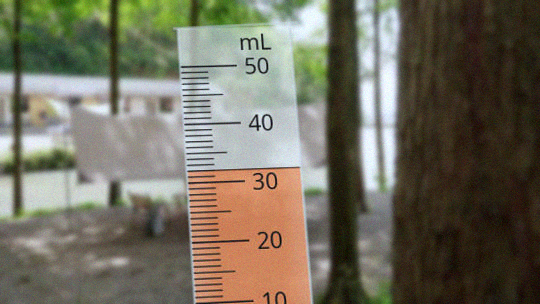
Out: 32 mL
